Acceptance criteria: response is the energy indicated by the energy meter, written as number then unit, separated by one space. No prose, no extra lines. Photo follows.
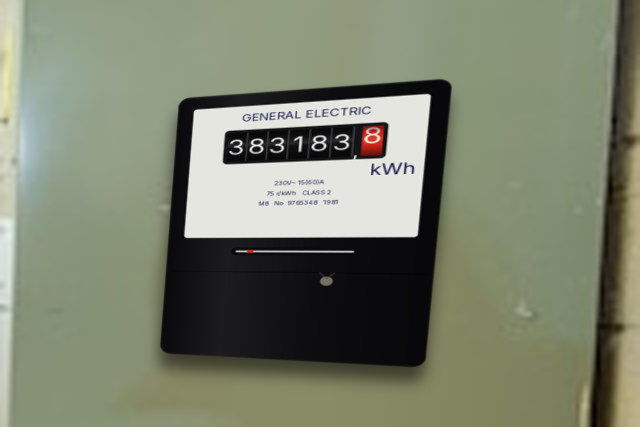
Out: 383183.8 kWh
